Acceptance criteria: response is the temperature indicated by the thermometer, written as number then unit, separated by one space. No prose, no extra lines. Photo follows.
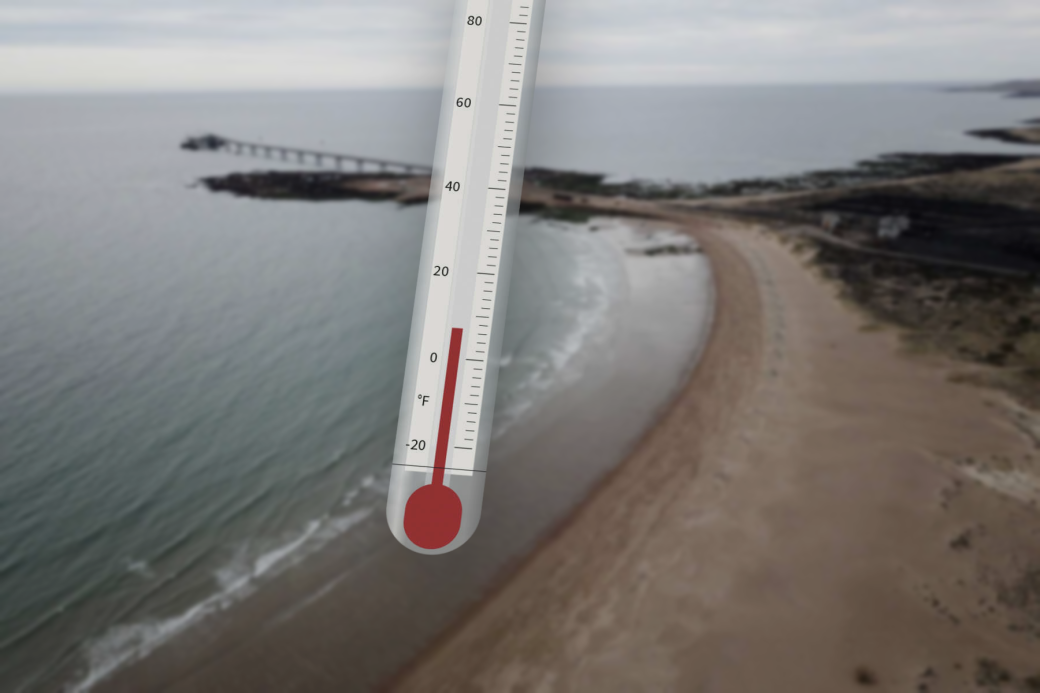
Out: 7 °F
